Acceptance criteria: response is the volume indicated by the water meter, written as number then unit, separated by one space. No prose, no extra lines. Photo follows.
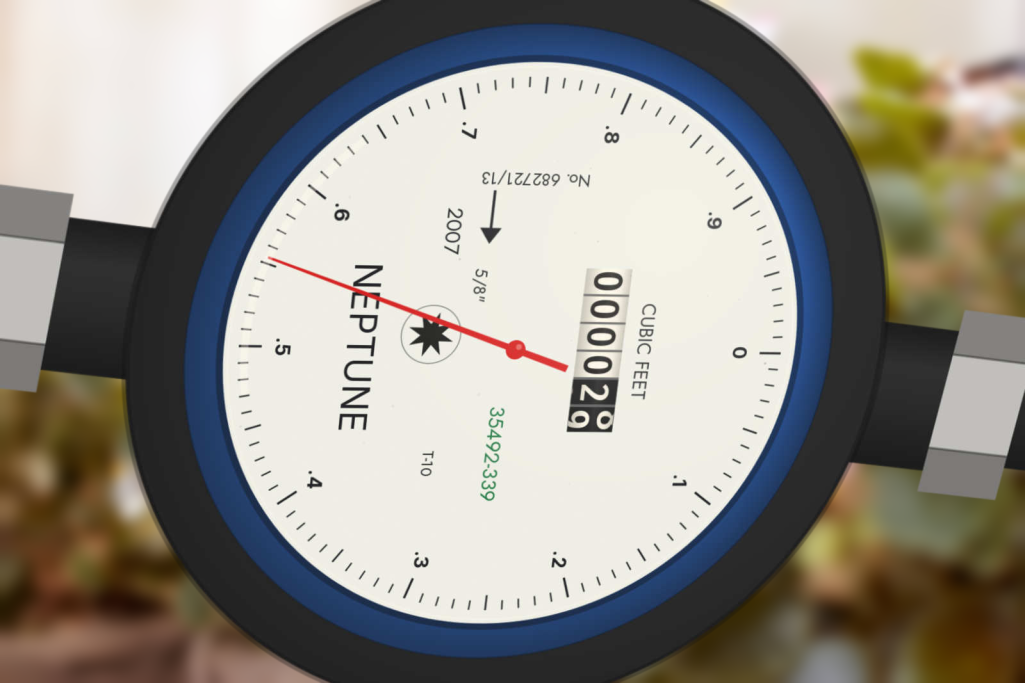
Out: 28.55 ft³
